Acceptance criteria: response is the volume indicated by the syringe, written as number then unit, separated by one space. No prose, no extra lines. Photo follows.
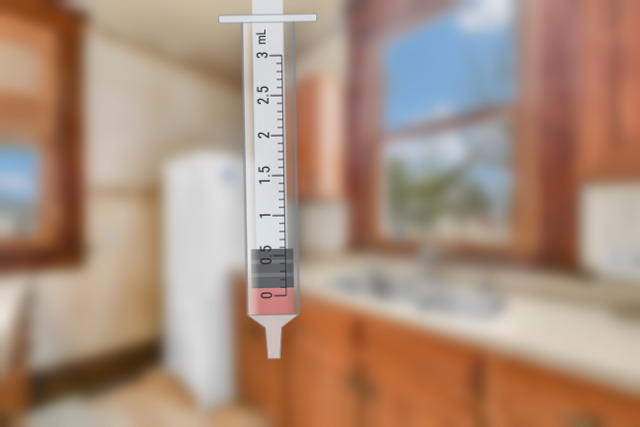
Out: 0.1 mL
